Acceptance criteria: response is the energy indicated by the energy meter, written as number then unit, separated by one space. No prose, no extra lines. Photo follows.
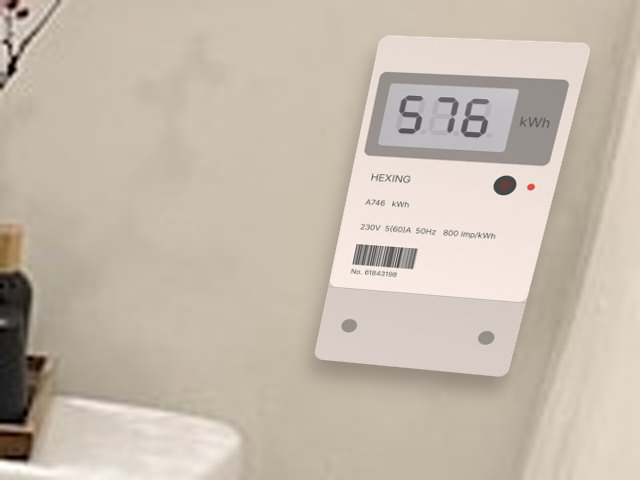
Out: 576 kWh
